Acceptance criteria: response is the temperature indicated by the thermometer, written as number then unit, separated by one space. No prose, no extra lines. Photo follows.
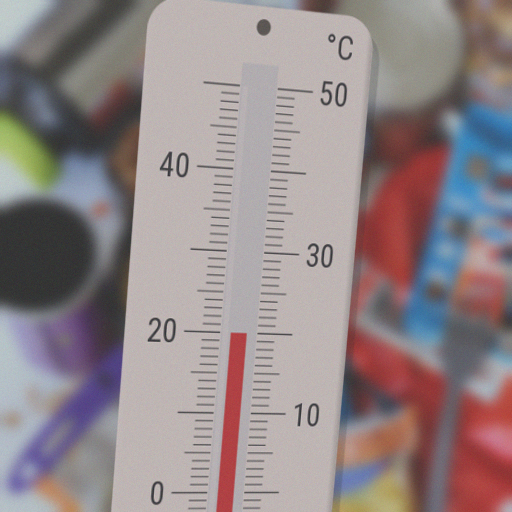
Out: 20 °C
